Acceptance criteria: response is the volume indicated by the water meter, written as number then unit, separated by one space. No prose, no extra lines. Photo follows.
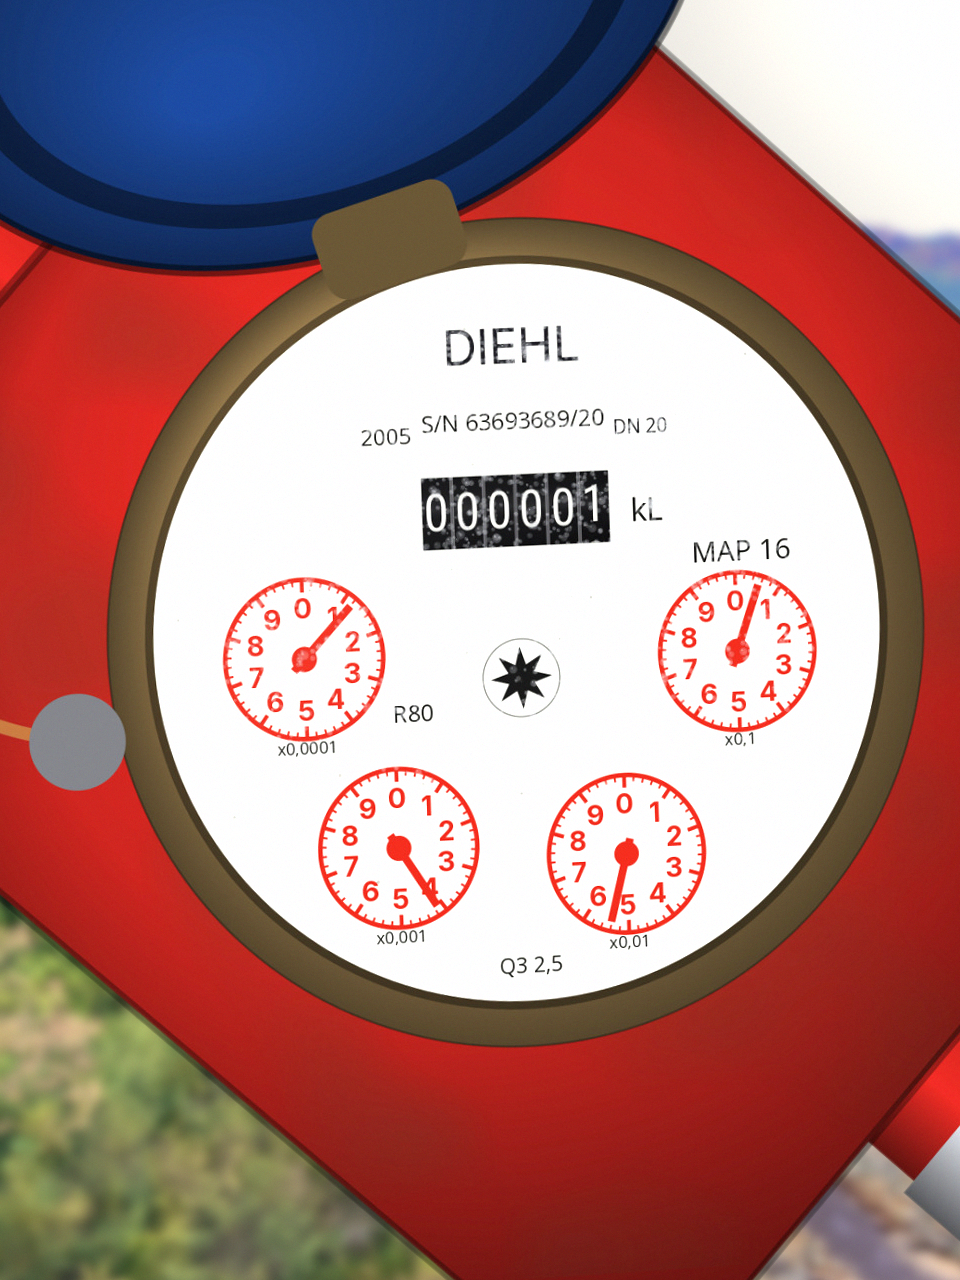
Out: 1.0541 kL
